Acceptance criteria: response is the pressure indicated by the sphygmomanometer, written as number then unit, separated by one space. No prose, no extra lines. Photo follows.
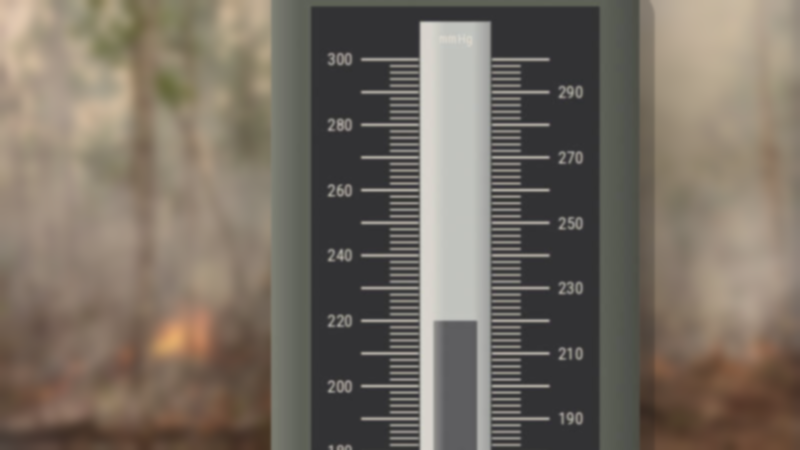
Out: 220 mmHg
